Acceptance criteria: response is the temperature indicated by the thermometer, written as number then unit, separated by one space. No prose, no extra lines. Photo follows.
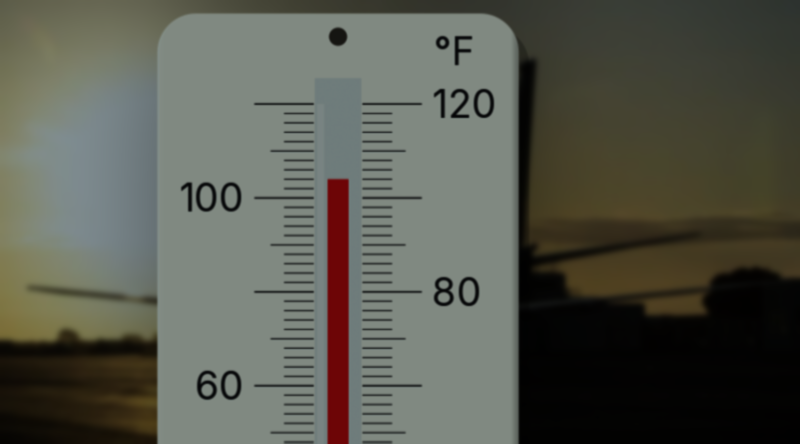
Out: 104 °F
